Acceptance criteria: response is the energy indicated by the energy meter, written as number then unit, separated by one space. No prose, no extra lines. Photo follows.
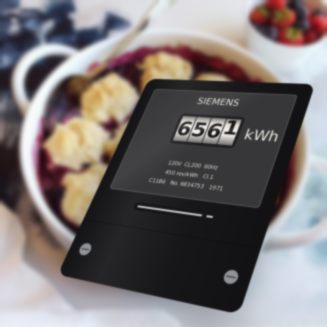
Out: 6561 kWh
